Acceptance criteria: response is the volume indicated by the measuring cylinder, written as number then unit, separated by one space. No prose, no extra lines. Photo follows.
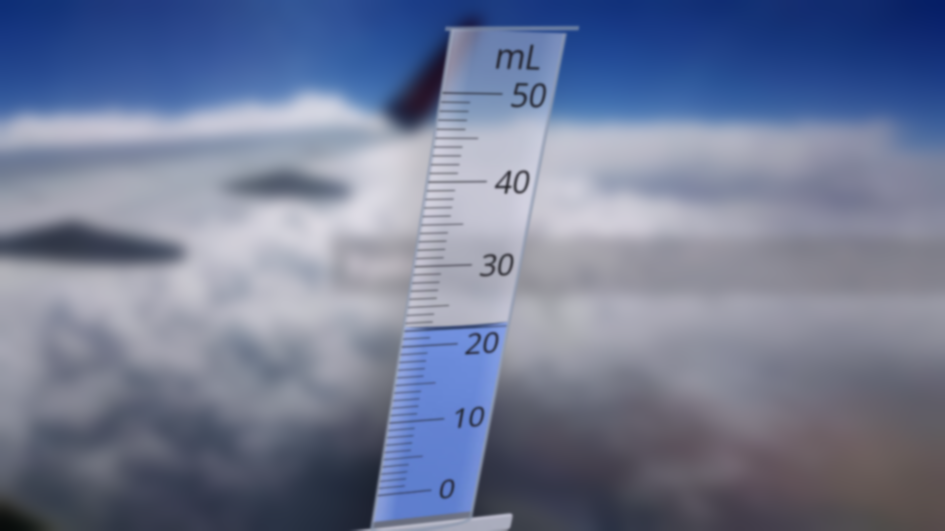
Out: 22 mL
